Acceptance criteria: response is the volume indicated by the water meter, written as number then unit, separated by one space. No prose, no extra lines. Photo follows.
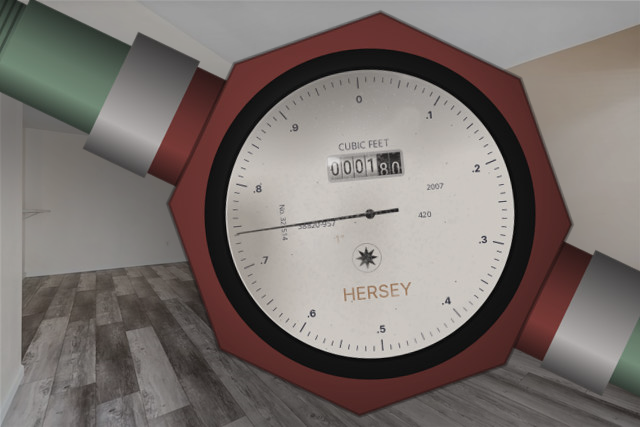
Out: 179.74 ft³
